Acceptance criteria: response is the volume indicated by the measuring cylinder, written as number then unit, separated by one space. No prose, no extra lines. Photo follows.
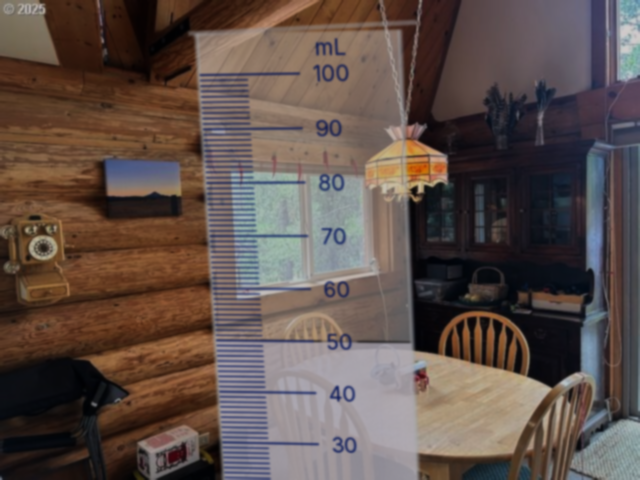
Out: 50 mL
